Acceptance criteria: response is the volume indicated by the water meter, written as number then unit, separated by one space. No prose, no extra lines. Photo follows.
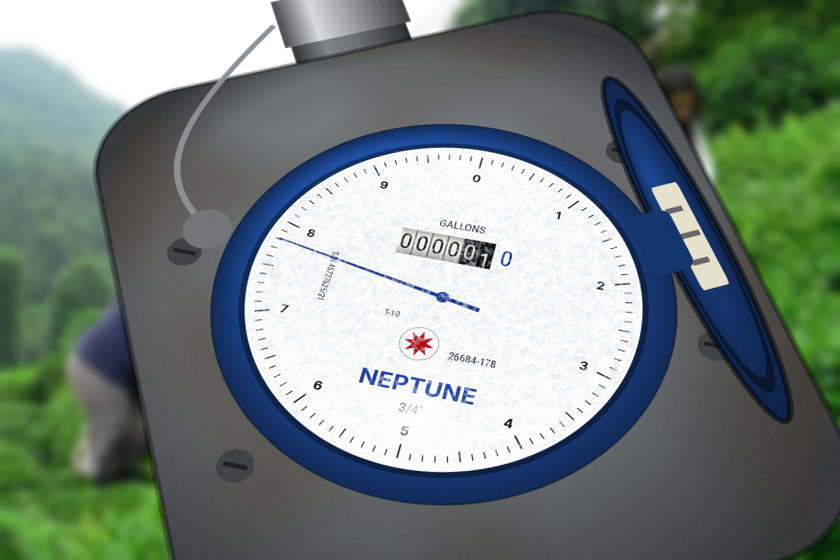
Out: 7.8 gal
